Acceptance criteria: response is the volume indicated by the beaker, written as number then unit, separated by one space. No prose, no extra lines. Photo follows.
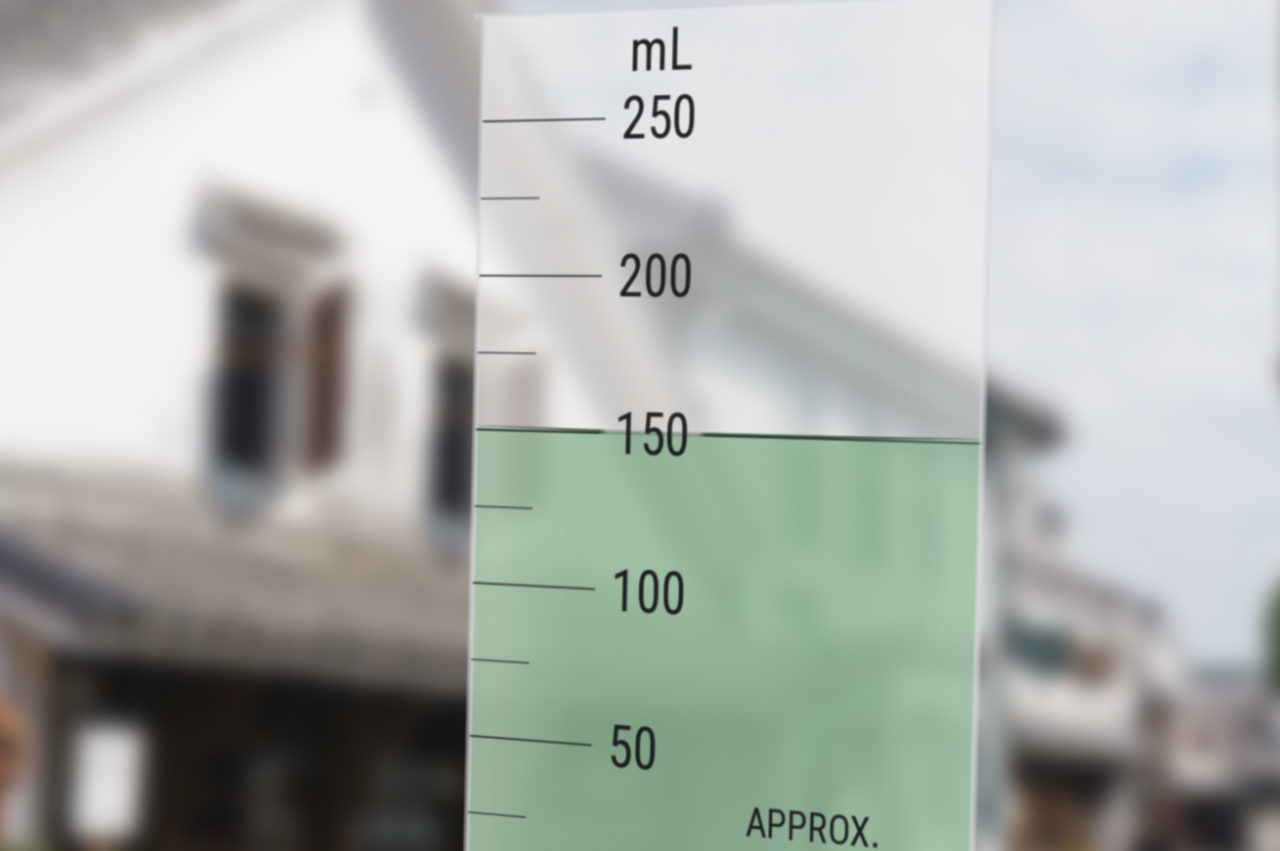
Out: 150 mL
